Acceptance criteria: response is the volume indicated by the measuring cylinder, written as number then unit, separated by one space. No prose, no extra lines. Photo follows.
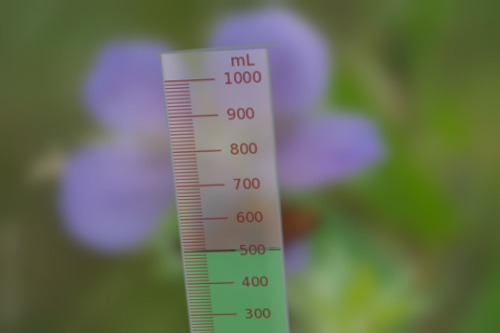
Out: 500 mL
